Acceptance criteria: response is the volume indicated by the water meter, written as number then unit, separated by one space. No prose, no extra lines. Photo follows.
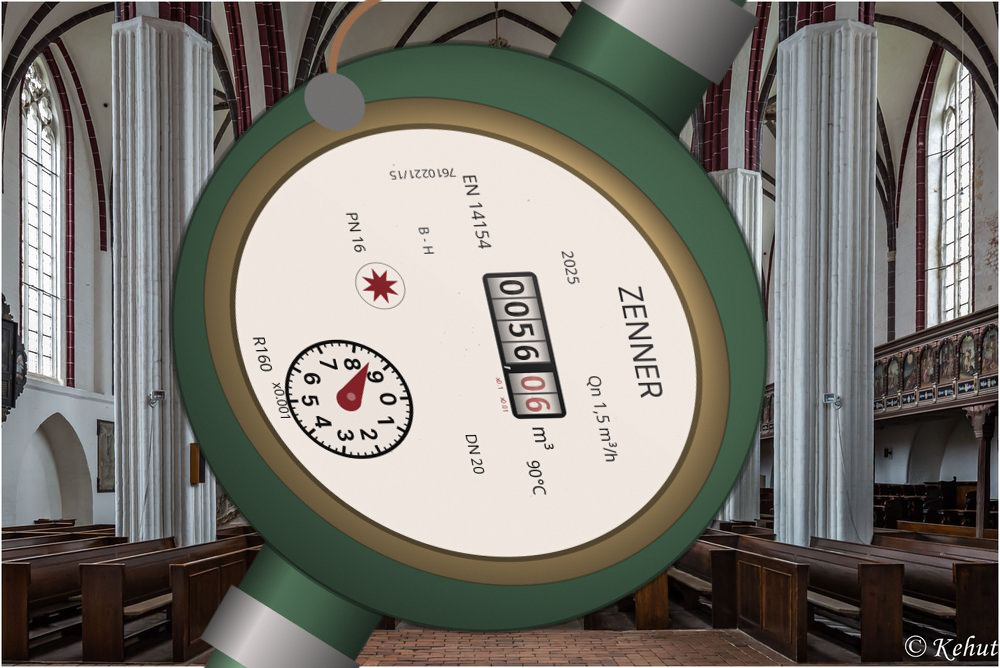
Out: 56.068 m³
